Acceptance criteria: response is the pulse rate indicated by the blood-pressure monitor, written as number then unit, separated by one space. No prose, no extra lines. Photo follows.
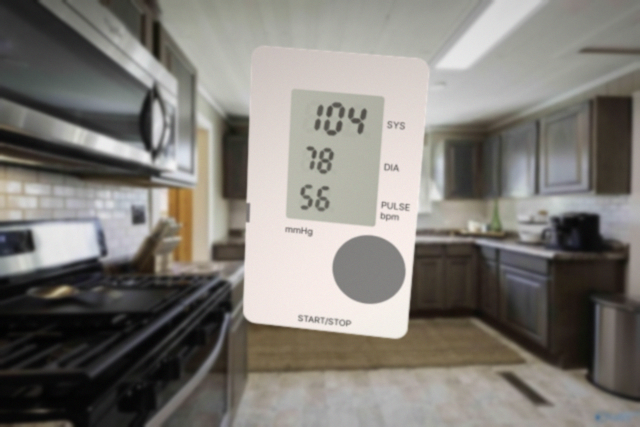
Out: 56 bpm
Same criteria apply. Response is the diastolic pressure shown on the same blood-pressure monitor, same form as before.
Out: 78 mmHg
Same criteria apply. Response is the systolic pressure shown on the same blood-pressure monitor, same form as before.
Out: 104 mmHg
